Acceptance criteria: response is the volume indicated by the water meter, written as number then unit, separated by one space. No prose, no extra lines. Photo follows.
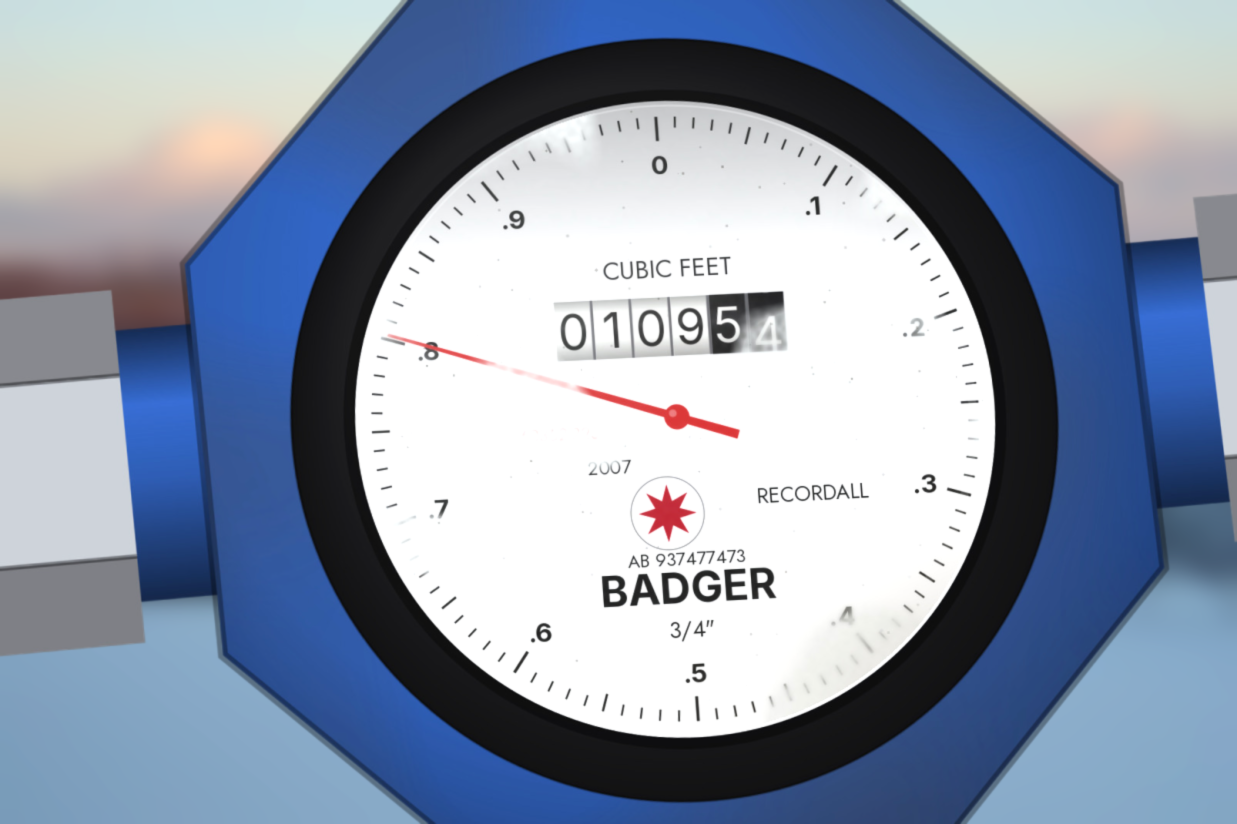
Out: 10953.80 ft³
